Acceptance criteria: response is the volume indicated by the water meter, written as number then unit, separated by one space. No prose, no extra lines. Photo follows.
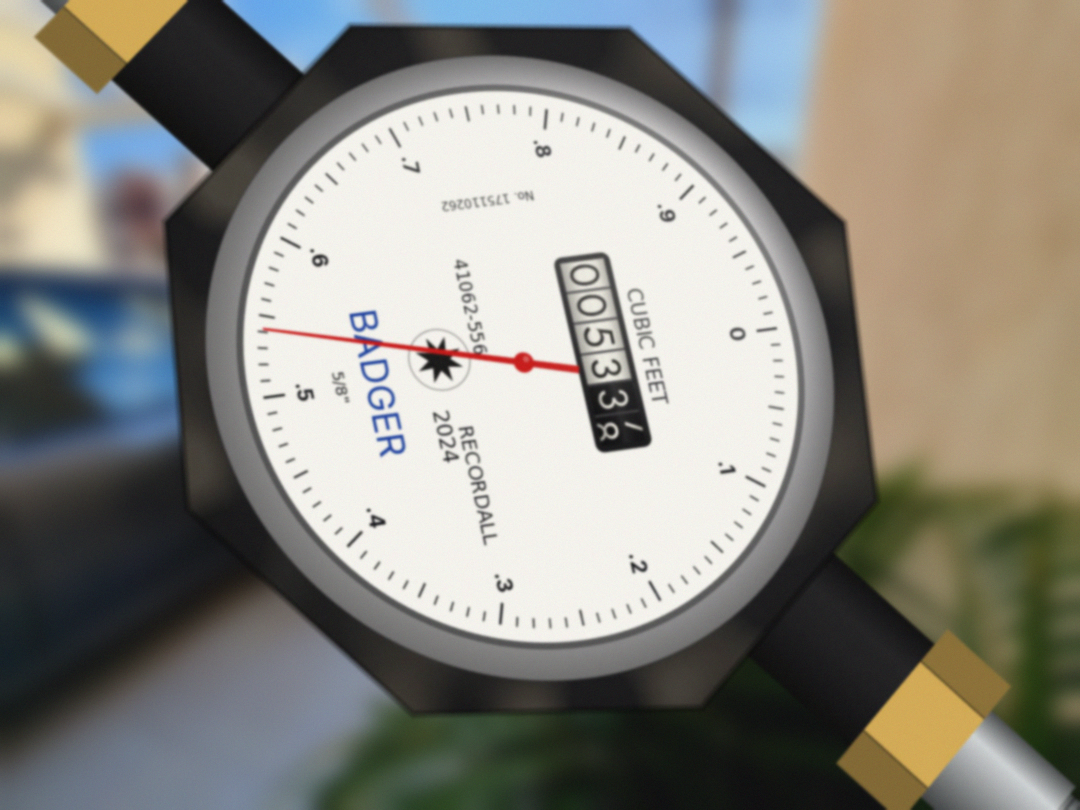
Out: 5337.54 ft³
